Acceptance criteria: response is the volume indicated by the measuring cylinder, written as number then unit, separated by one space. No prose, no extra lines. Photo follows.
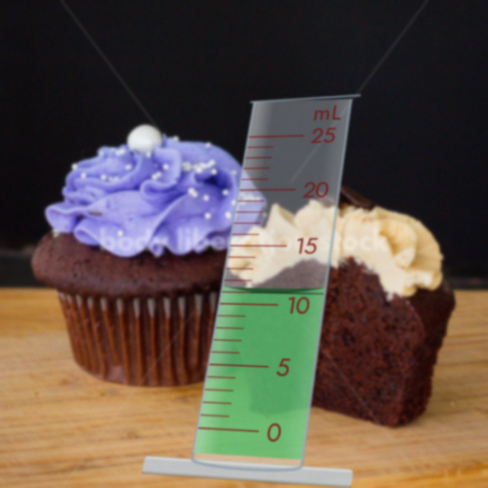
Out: 11 mL
